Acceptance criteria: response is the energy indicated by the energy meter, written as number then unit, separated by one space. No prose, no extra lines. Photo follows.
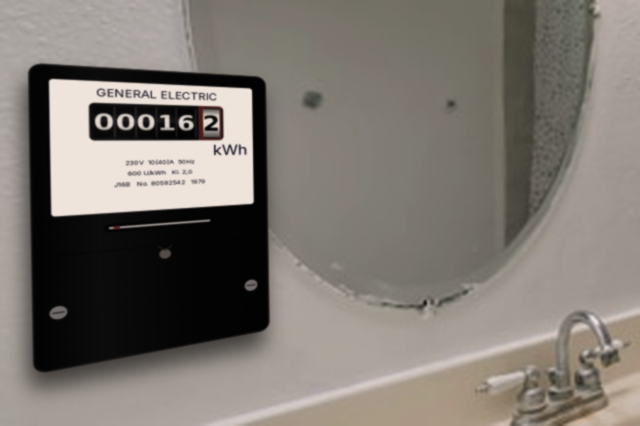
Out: 16.2 kWh
